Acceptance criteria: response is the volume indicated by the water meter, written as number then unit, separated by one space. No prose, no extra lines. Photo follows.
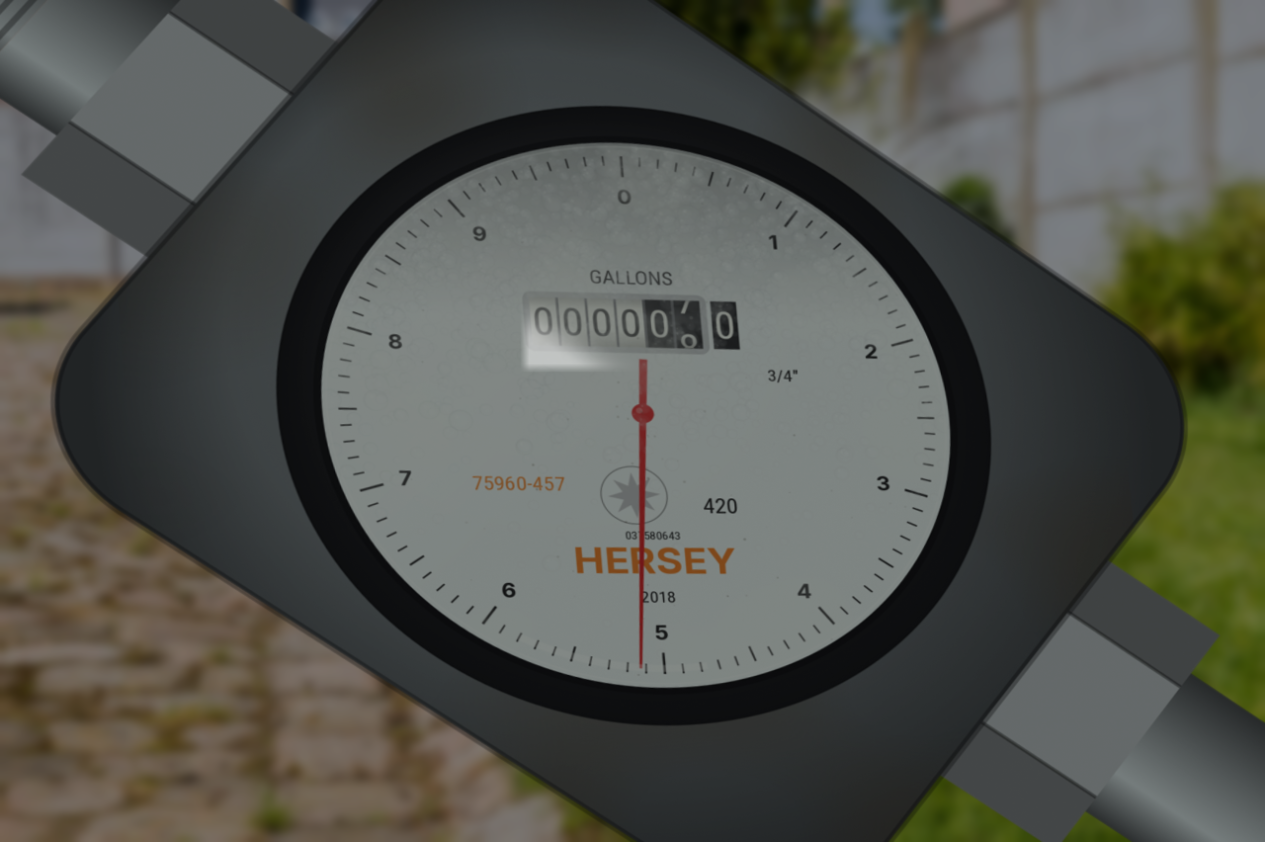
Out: 75.1 gal
